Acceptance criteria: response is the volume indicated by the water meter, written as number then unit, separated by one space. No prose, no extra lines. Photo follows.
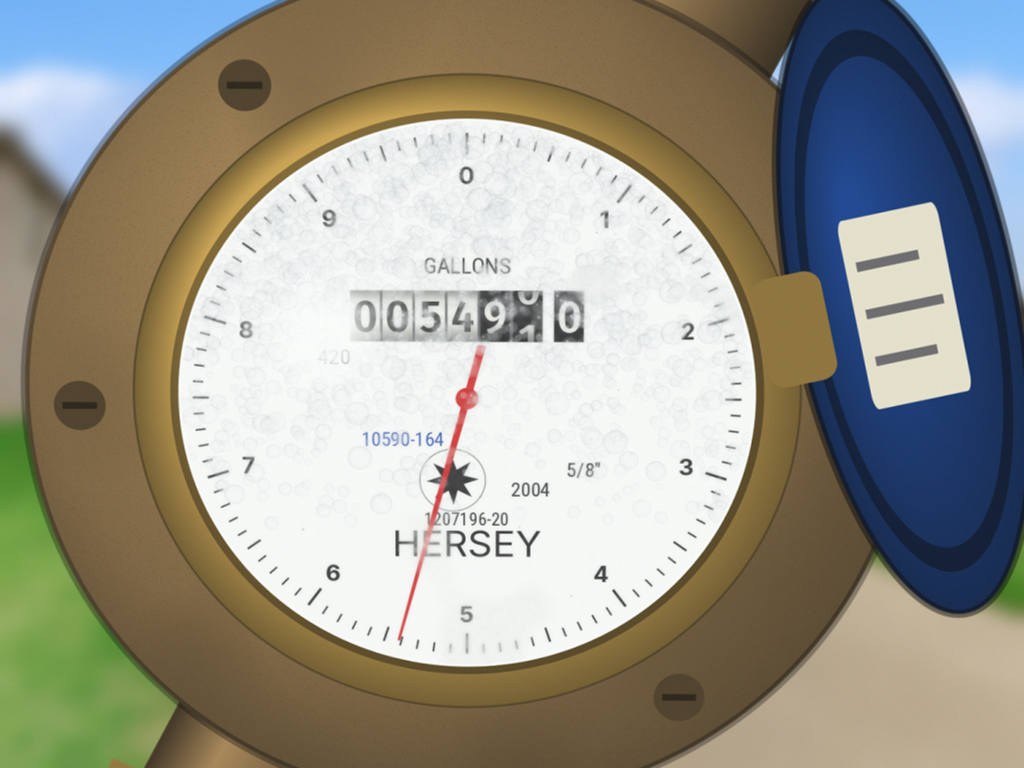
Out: 54905.4 gal
